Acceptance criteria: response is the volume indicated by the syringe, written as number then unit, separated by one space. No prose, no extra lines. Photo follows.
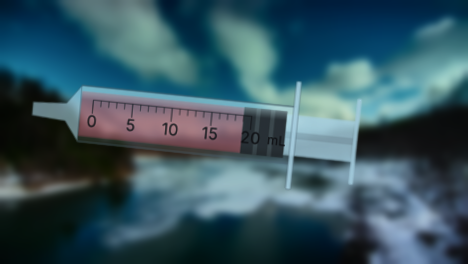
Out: 19 mL
